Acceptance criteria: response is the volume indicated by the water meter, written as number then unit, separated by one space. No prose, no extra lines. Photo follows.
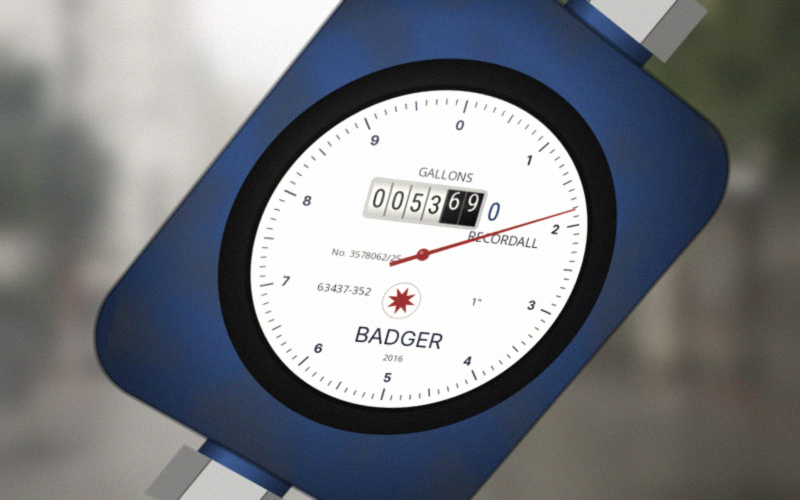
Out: 53691.8 gal
